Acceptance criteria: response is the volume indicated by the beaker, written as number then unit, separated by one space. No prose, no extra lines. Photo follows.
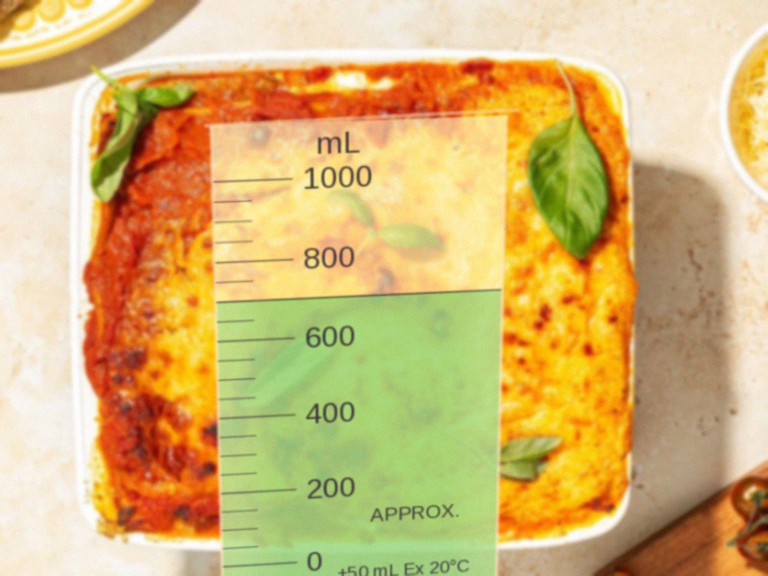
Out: 700 mL
